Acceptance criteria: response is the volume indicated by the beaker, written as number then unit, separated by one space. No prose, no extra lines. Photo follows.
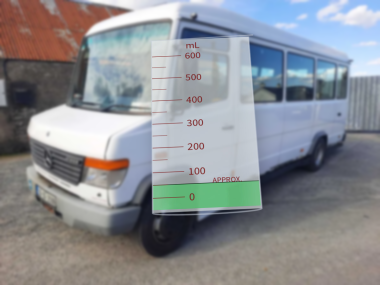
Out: 50 mL
